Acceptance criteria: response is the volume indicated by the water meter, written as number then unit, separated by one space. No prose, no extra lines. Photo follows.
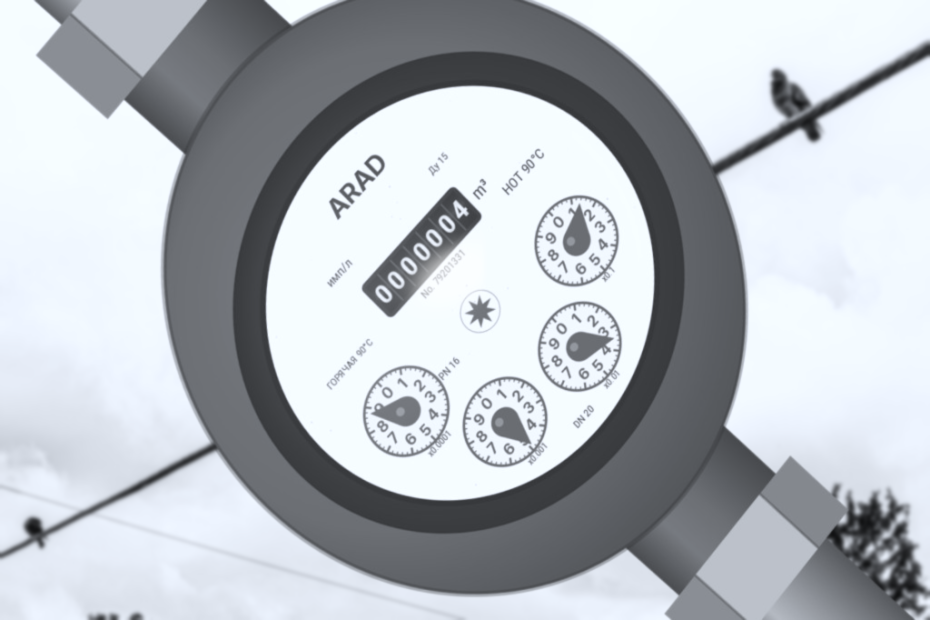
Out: 4.1348 m³
